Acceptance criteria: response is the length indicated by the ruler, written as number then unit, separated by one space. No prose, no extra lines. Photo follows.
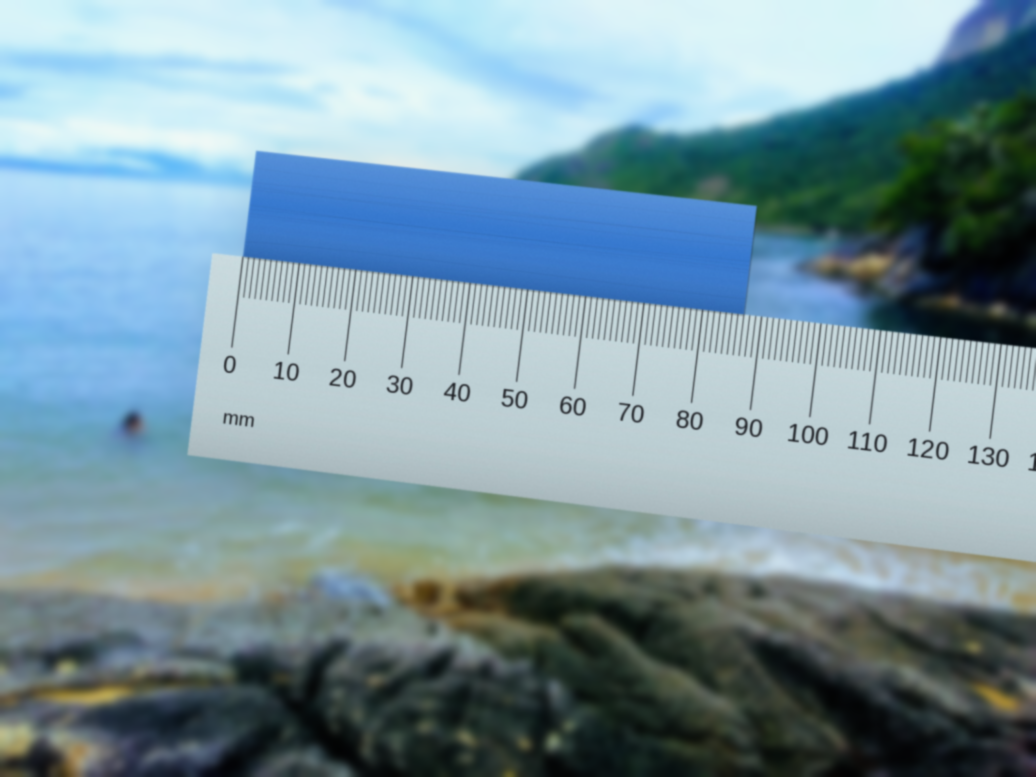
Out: 87 mm
